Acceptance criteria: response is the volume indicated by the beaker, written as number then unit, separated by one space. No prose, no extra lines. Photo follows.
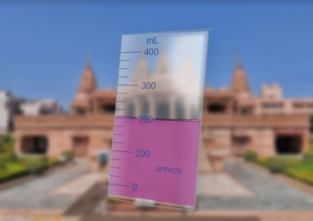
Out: 200 mL
